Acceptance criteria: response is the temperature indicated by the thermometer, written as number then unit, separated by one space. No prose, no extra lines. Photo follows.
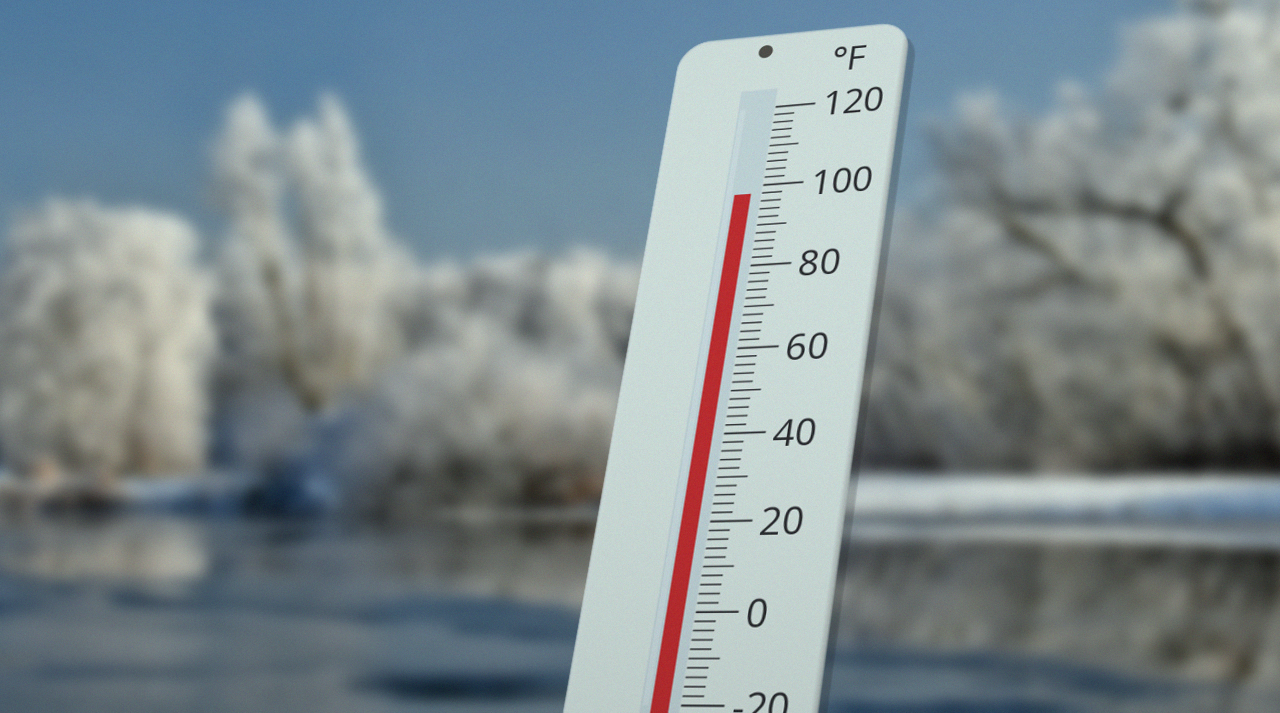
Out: 98 °F
